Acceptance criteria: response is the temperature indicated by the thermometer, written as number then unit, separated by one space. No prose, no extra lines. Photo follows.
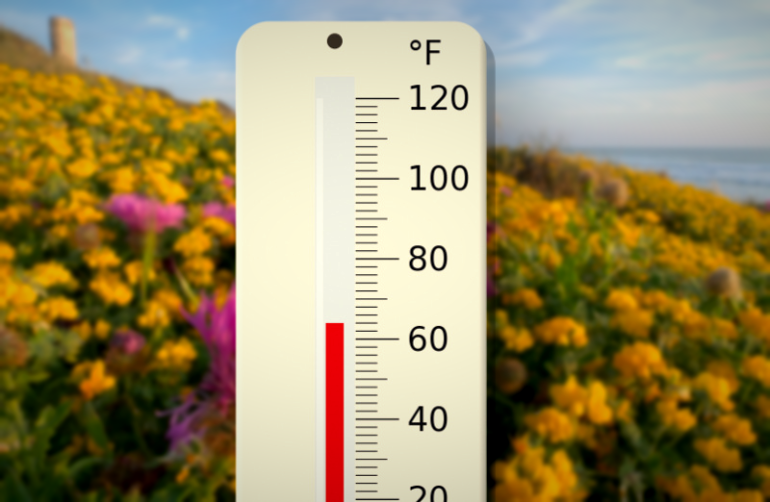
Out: 64 °F
